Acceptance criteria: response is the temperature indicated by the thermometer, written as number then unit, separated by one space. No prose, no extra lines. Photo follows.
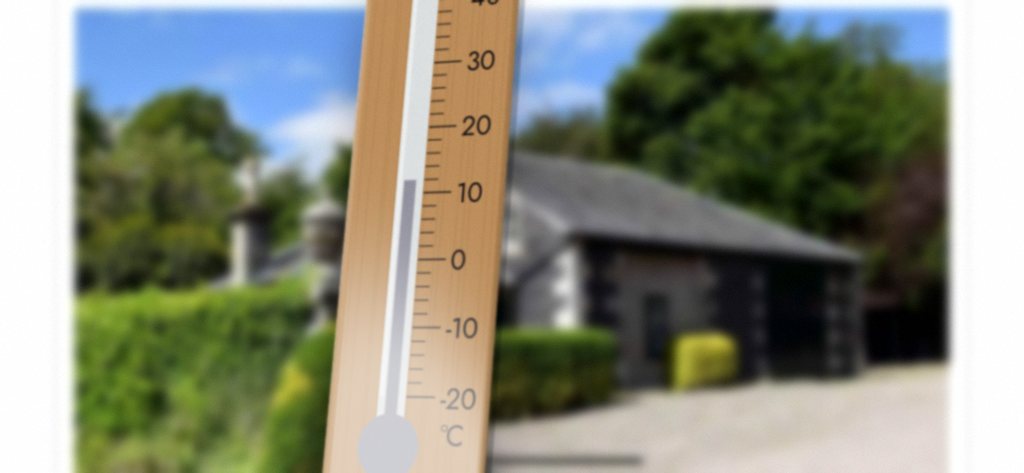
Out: 12 °C
